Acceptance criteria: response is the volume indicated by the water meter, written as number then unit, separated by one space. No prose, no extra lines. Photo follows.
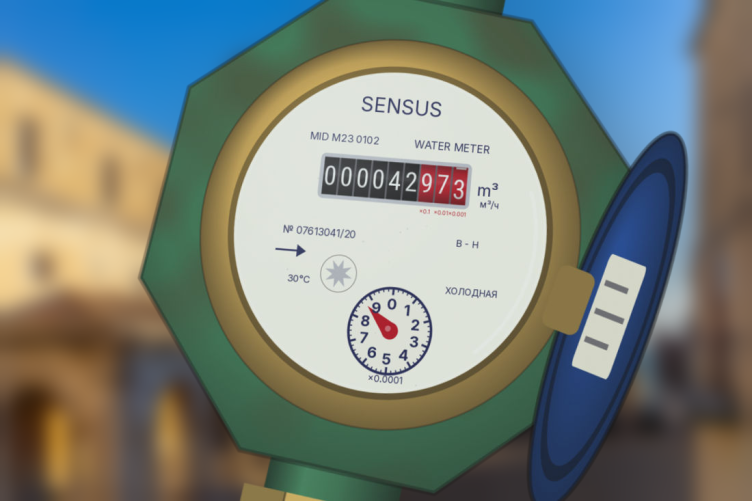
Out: 42.9728 m³
